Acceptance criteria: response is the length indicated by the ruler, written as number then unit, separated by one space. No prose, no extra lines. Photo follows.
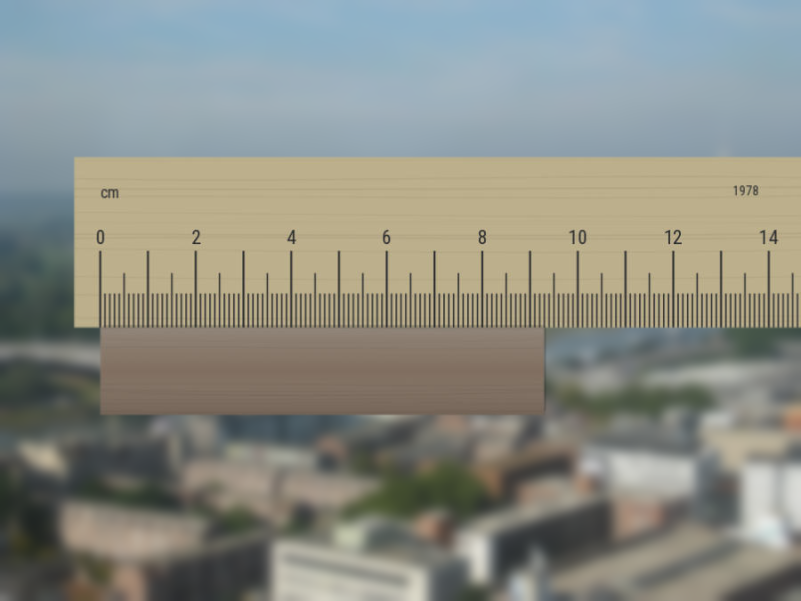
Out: 9.3 cm
